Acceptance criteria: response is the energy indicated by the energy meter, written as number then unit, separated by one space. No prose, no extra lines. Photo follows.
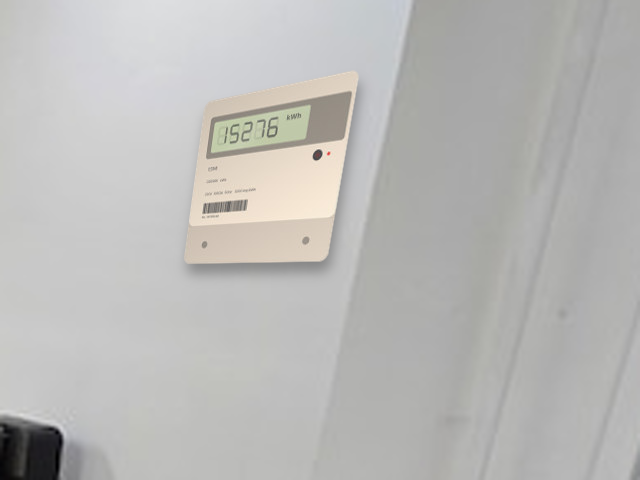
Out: 15276 kWh
